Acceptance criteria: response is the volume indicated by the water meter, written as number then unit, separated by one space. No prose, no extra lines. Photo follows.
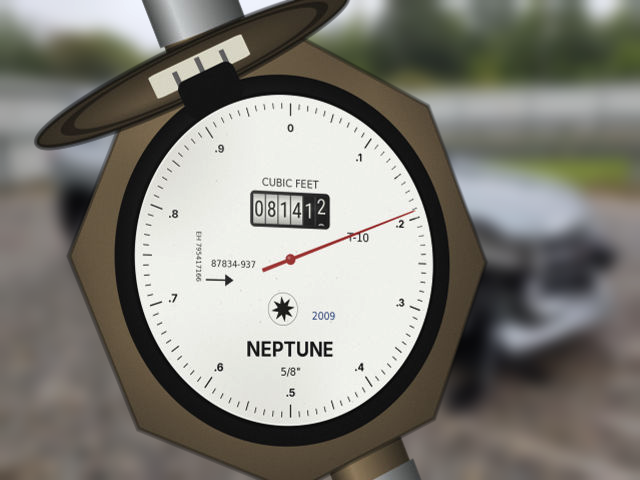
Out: 81412.19 ft³
